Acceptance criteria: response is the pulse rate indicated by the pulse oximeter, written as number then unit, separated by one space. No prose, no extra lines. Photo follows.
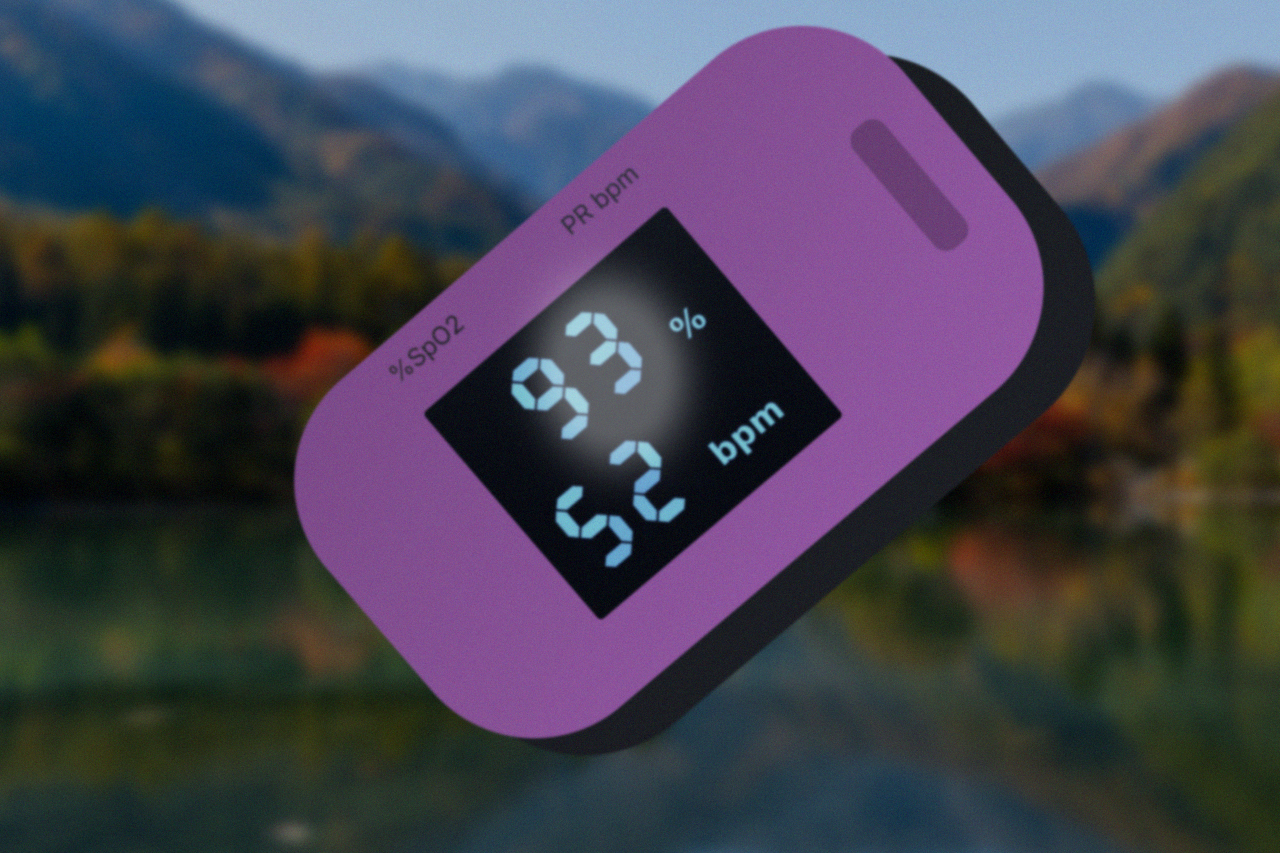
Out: 52 bpm
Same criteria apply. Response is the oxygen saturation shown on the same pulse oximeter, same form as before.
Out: 93 %
